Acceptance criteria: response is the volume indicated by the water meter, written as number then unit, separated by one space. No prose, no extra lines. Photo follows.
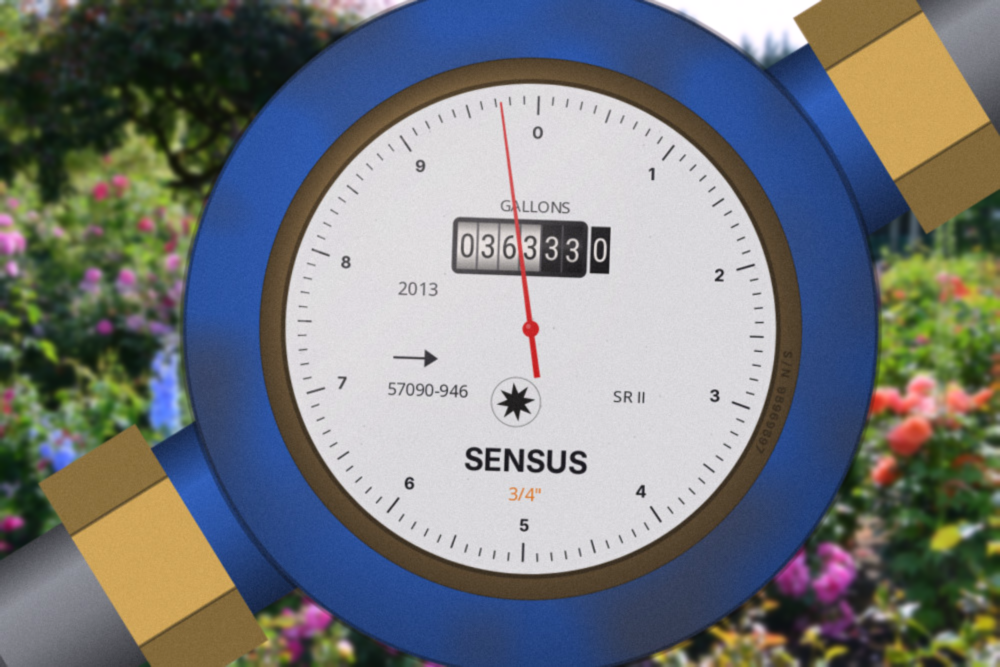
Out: 363329.7 gal
